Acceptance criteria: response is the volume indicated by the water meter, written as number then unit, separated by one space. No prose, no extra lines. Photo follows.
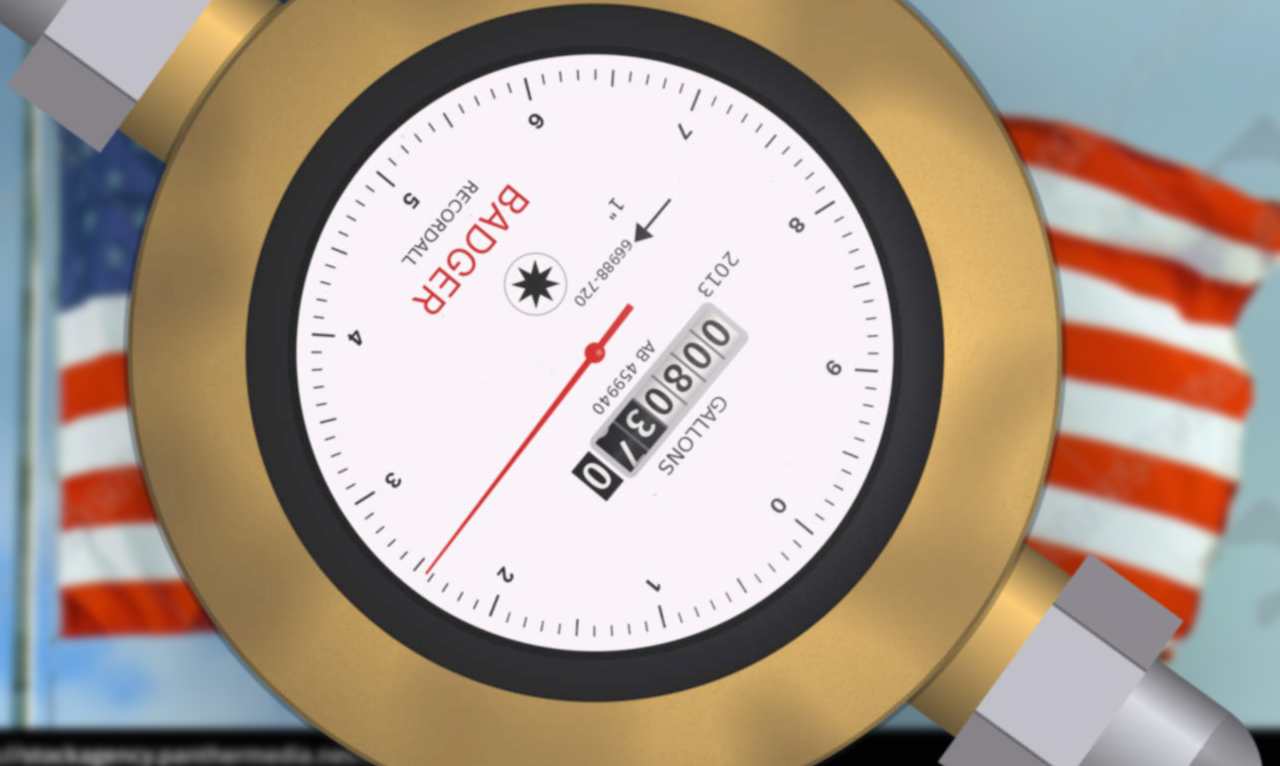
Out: 80372.4 gal
